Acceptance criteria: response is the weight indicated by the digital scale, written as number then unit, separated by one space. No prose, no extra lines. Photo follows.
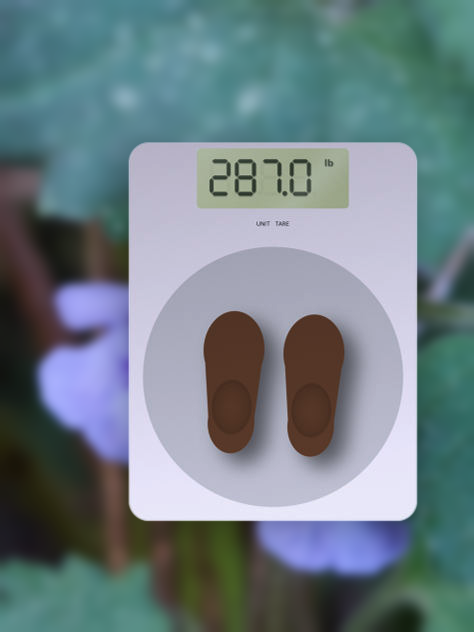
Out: 287.0 lb
